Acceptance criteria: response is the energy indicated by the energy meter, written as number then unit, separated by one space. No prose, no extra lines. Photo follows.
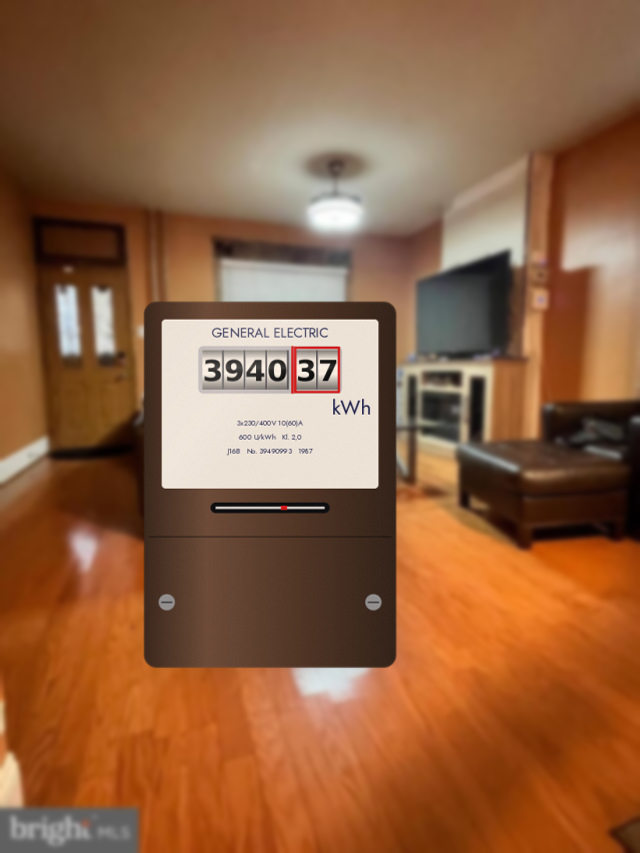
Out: 3940.37 kWh
